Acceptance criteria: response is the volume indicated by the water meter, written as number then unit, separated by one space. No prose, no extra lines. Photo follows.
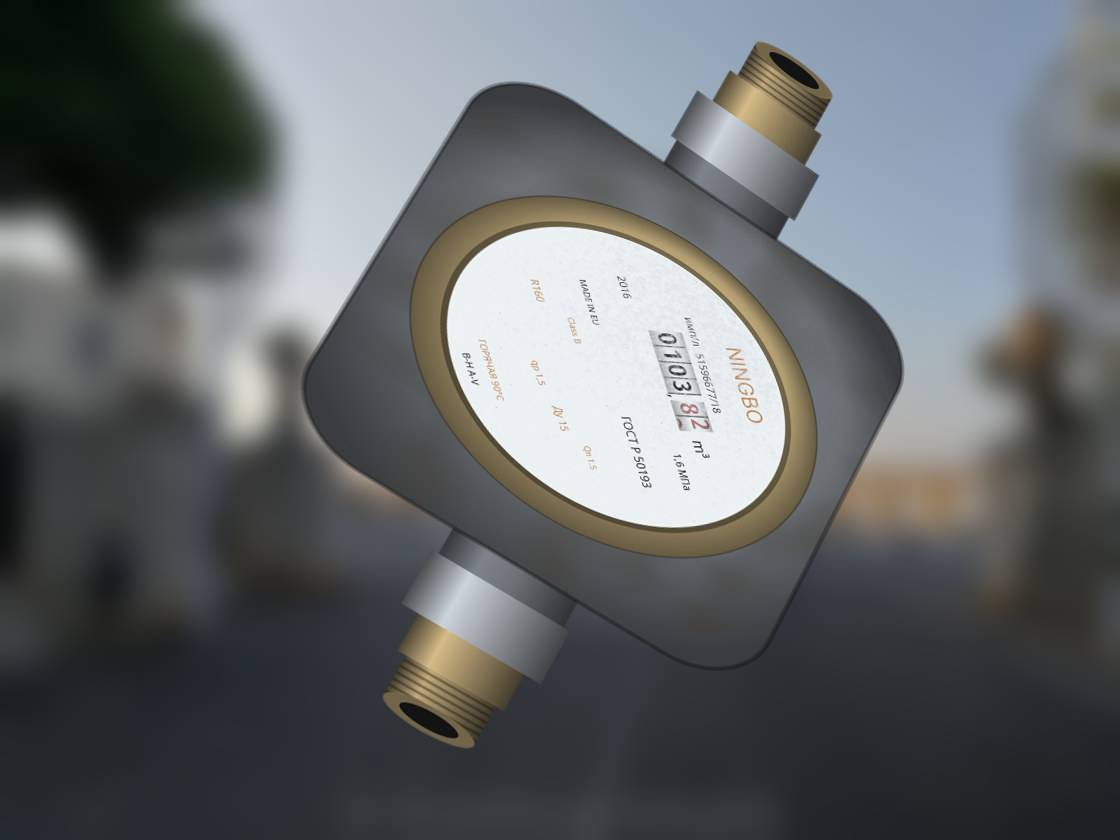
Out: 103.82 m³
